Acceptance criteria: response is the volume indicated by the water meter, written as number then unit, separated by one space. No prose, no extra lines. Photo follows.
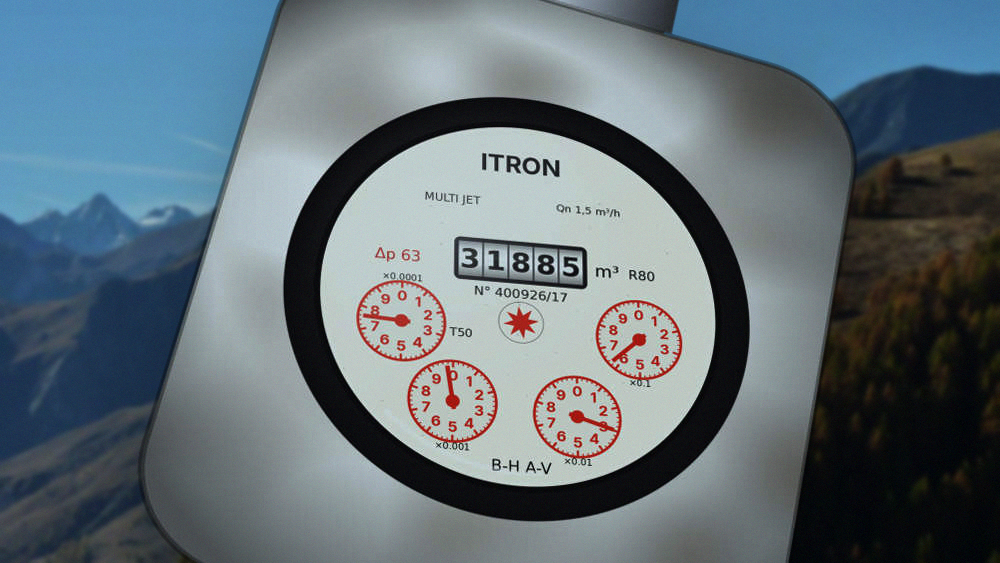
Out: 31885.6297 m³
